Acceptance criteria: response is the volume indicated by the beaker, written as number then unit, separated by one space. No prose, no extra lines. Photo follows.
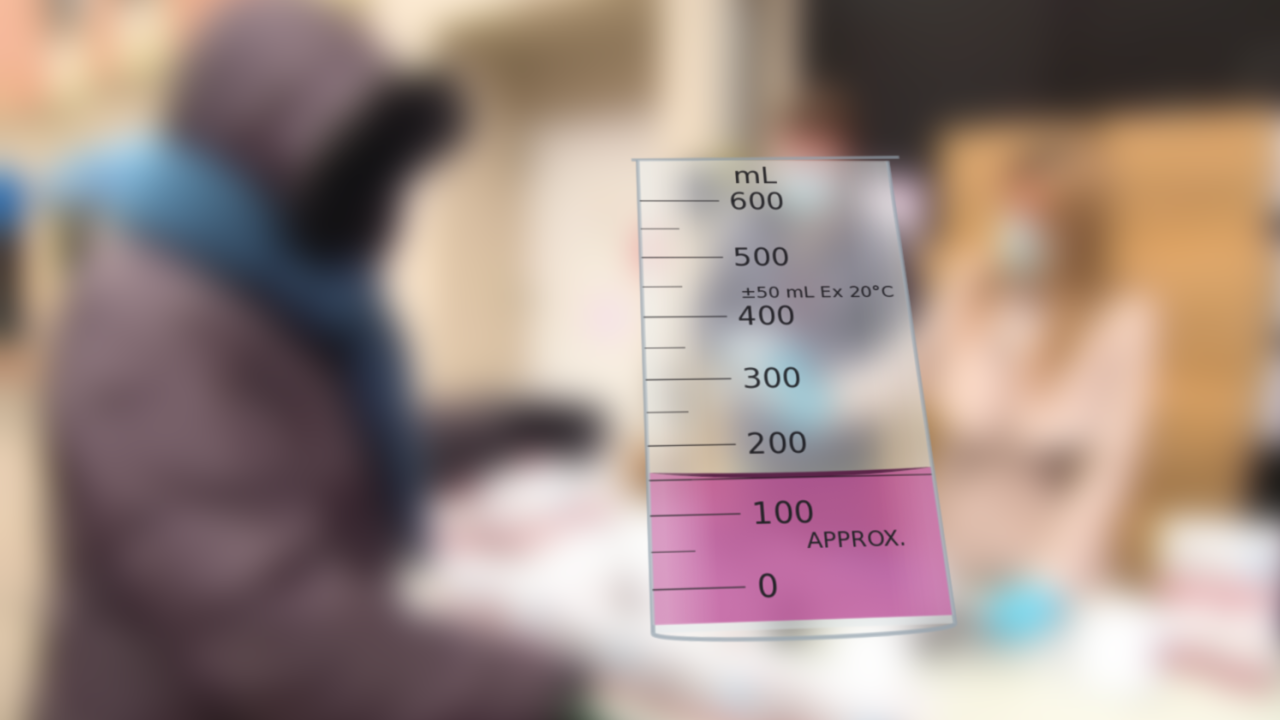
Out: 150 mL
